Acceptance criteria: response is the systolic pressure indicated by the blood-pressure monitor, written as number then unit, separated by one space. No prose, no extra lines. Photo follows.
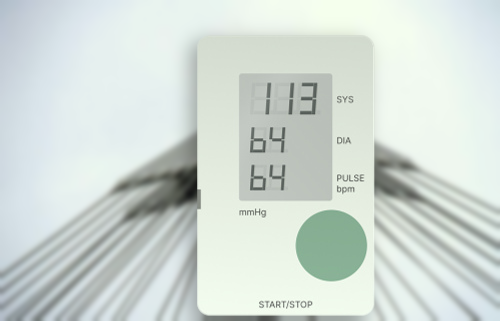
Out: 113 mmHg
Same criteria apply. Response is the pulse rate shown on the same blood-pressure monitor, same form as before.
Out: 64 bpm
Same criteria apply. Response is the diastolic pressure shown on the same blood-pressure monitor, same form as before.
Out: 64 mmHg
